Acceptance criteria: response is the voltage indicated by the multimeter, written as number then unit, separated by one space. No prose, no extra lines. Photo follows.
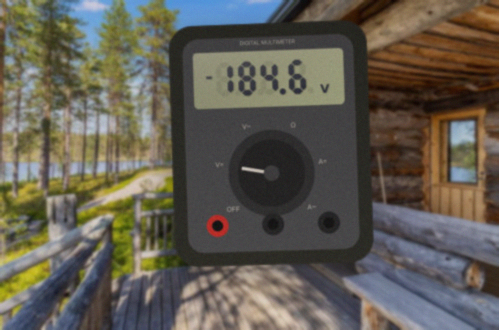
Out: -184.6 V
